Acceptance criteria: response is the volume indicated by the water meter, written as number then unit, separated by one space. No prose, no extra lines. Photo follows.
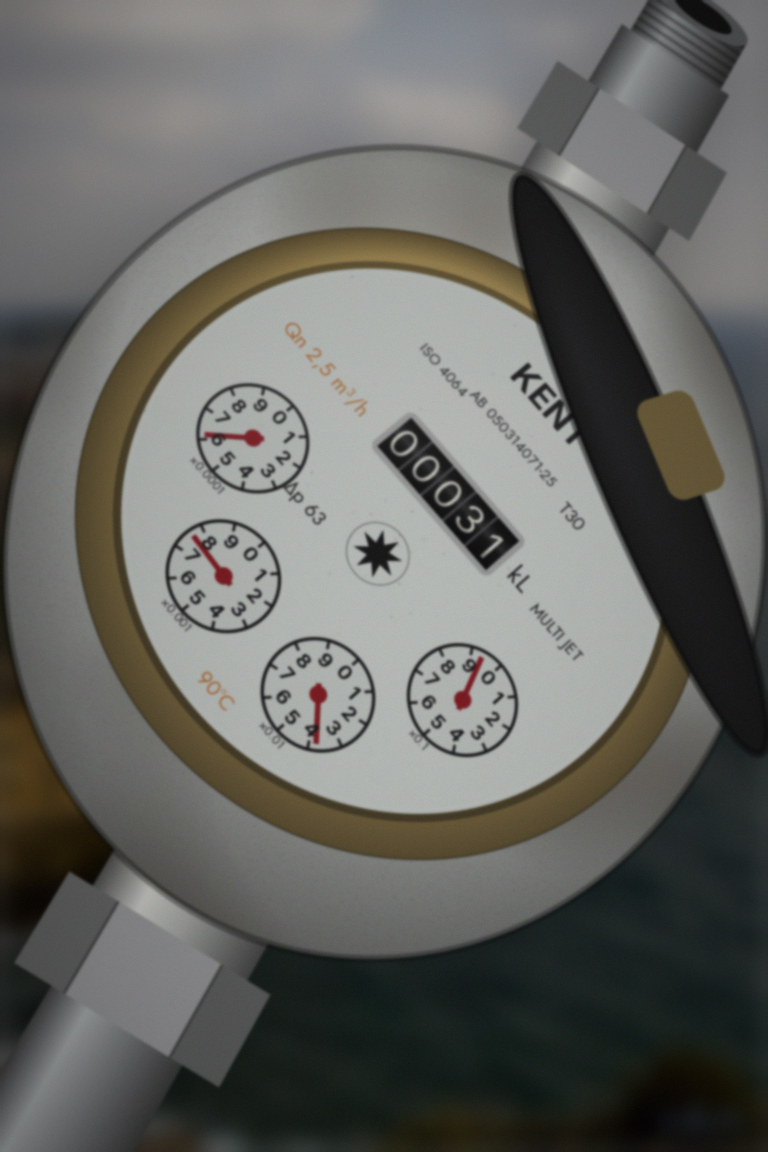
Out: 30.9376 kL
